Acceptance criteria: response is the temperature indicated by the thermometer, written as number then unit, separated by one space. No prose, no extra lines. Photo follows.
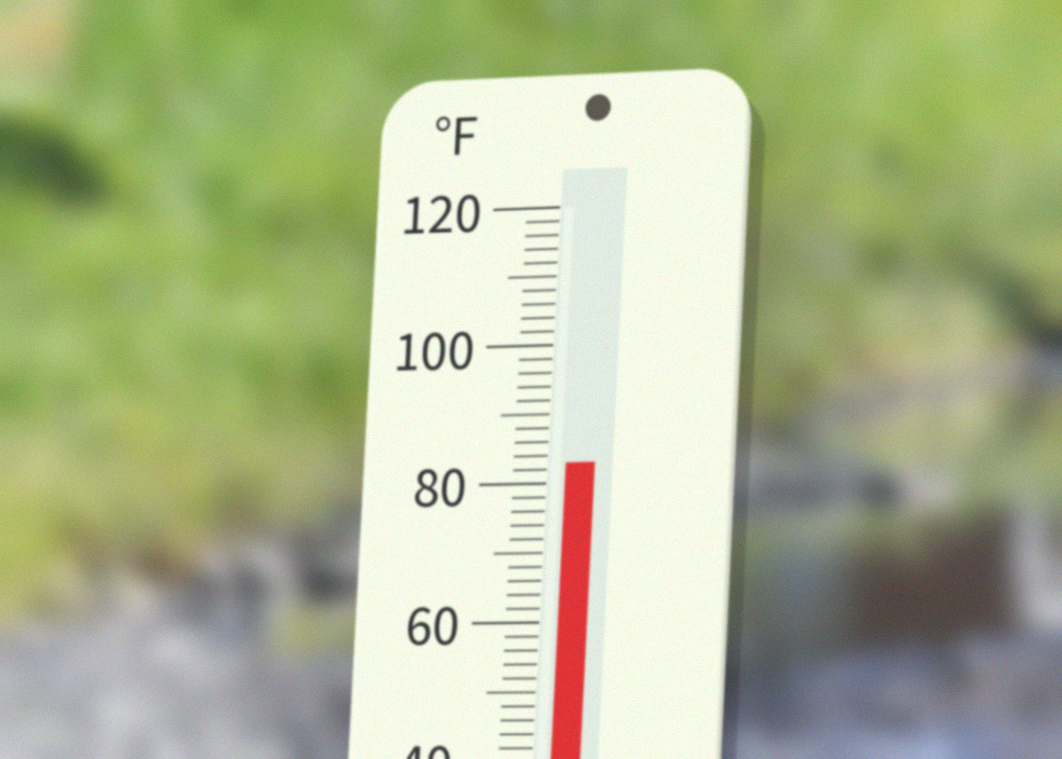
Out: 83 °F
